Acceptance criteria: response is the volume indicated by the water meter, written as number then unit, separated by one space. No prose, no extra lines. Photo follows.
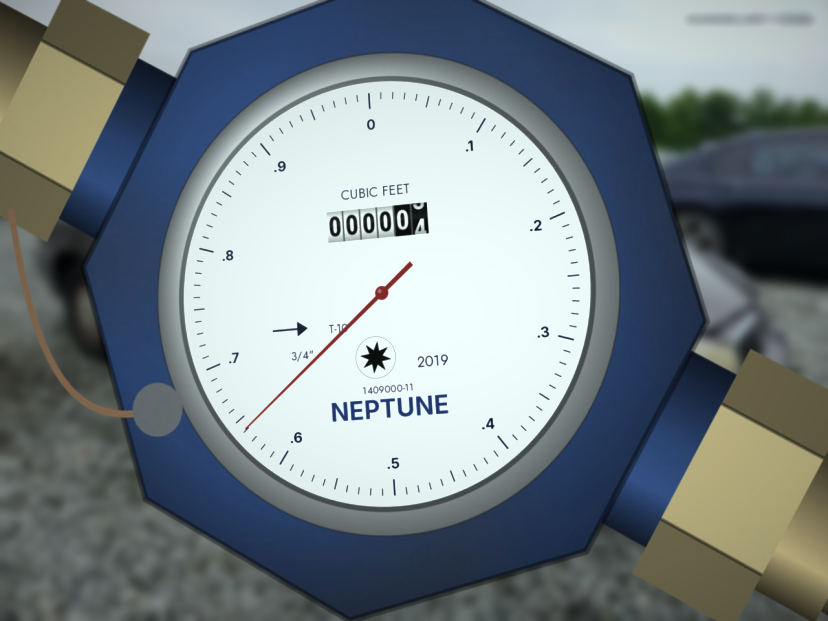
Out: 3.64 ft³
